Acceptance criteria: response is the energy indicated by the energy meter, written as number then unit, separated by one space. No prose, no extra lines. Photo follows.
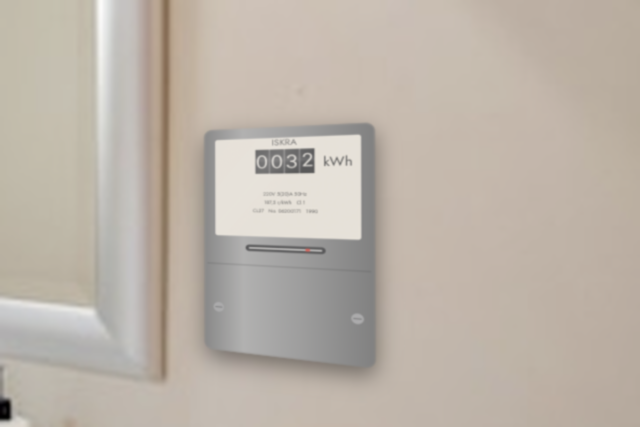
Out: 32 kWh
